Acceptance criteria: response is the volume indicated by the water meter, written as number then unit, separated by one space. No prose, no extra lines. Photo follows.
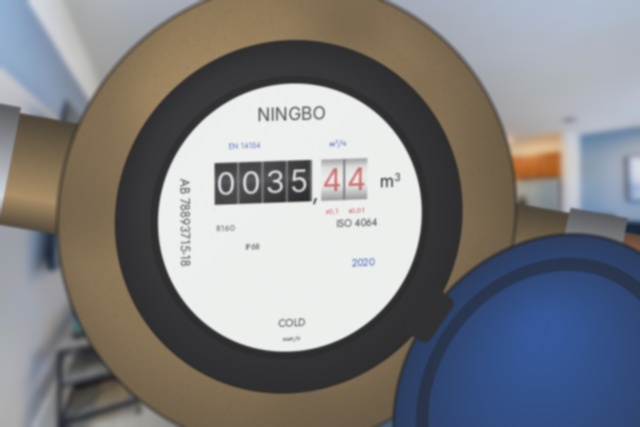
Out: 35.44 m³
